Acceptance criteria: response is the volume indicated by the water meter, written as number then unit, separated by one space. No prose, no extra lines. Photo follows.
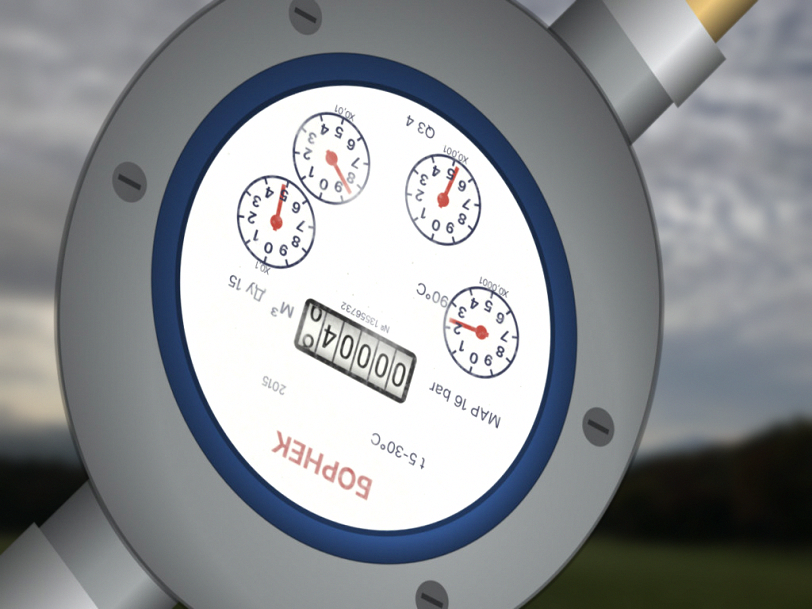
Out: 48.4852 m³
